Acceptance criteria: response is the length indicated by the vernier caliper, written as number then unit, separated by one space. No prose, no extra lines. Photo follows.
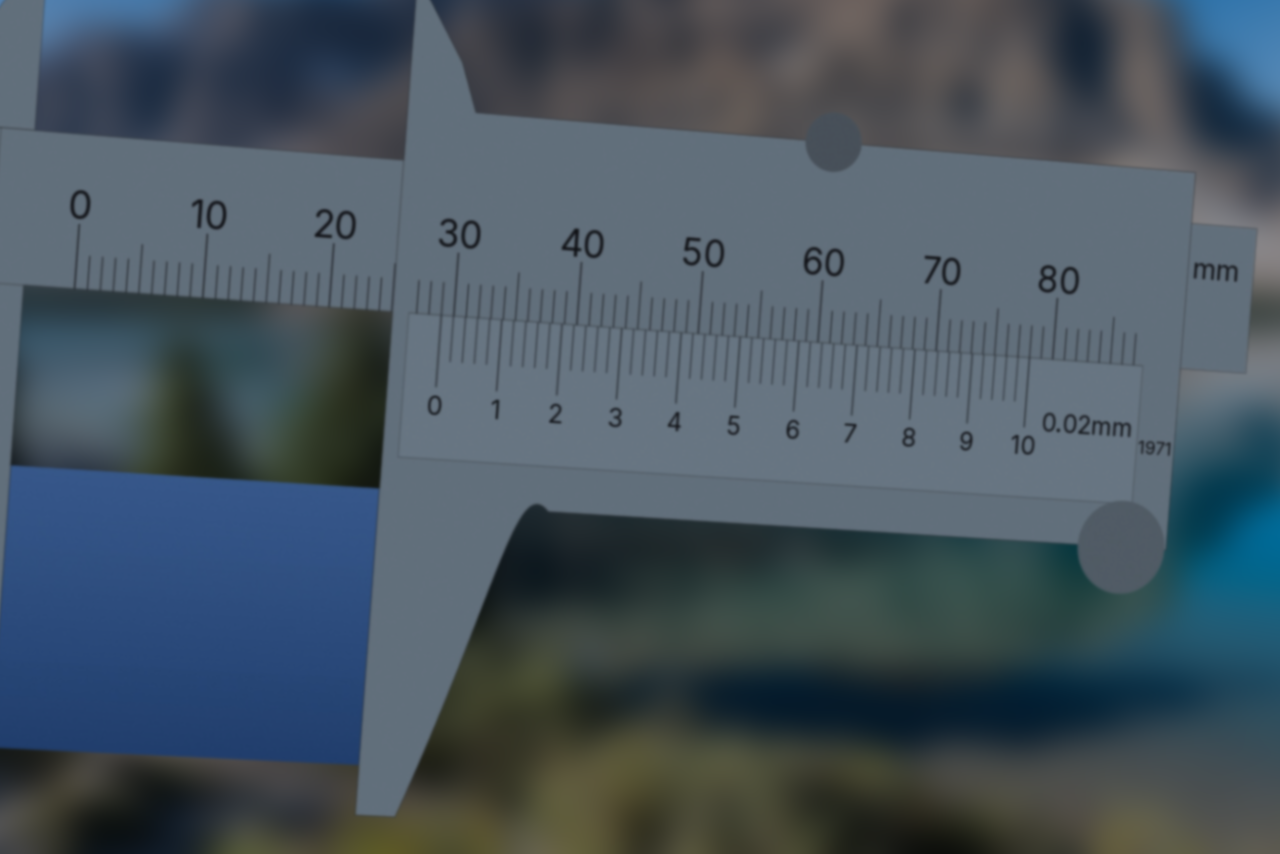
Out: 29.0 mm
